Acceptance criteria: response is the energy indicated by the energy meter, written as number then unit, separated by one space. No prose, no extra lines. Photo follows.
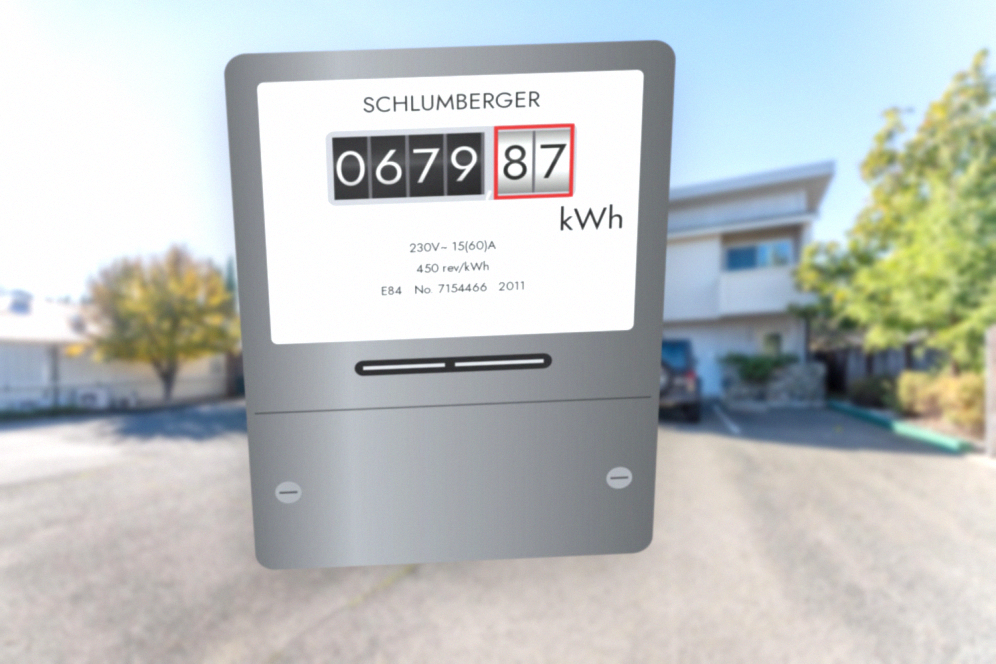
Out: 679.87 kWh
